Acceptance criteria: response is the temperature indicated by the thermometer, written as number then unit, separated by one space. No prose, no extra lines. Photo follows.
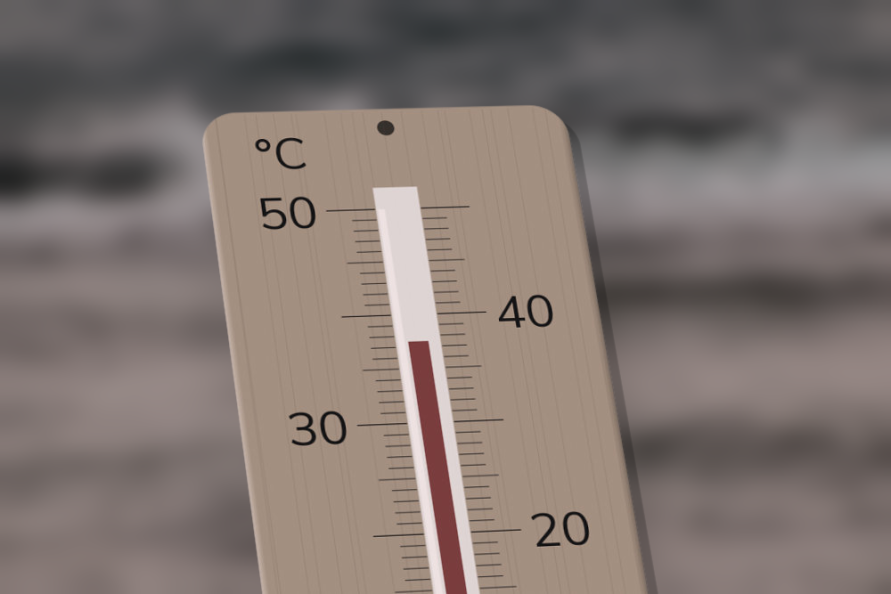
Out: 37.5 °C
